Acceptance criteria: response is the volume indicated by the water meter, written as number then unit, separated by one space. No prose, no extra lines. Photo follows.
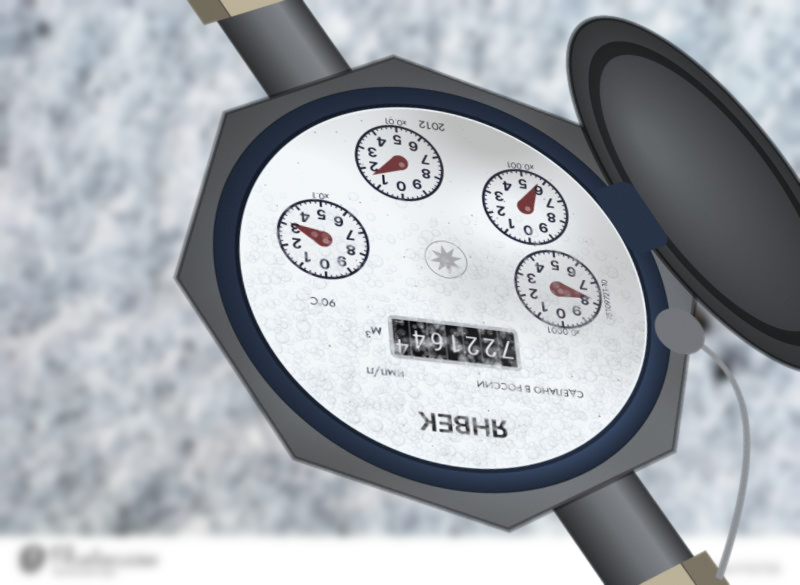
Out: 7221644.3157 m³
